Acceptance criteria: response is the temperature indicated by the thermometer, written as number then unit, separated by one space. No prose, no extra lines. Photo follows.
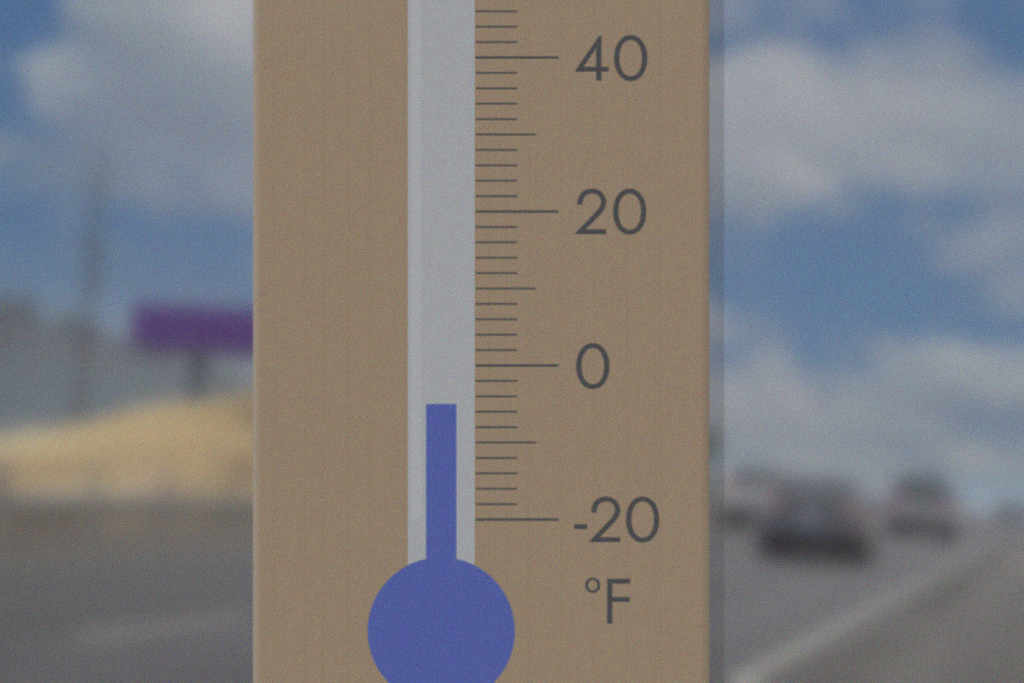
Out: -5 °F
